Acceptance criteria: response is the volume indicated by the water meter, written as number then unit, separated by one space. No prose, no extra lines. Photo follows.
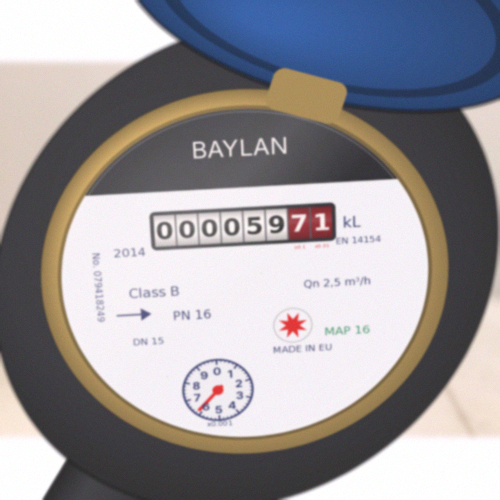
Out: 59.716 kL
